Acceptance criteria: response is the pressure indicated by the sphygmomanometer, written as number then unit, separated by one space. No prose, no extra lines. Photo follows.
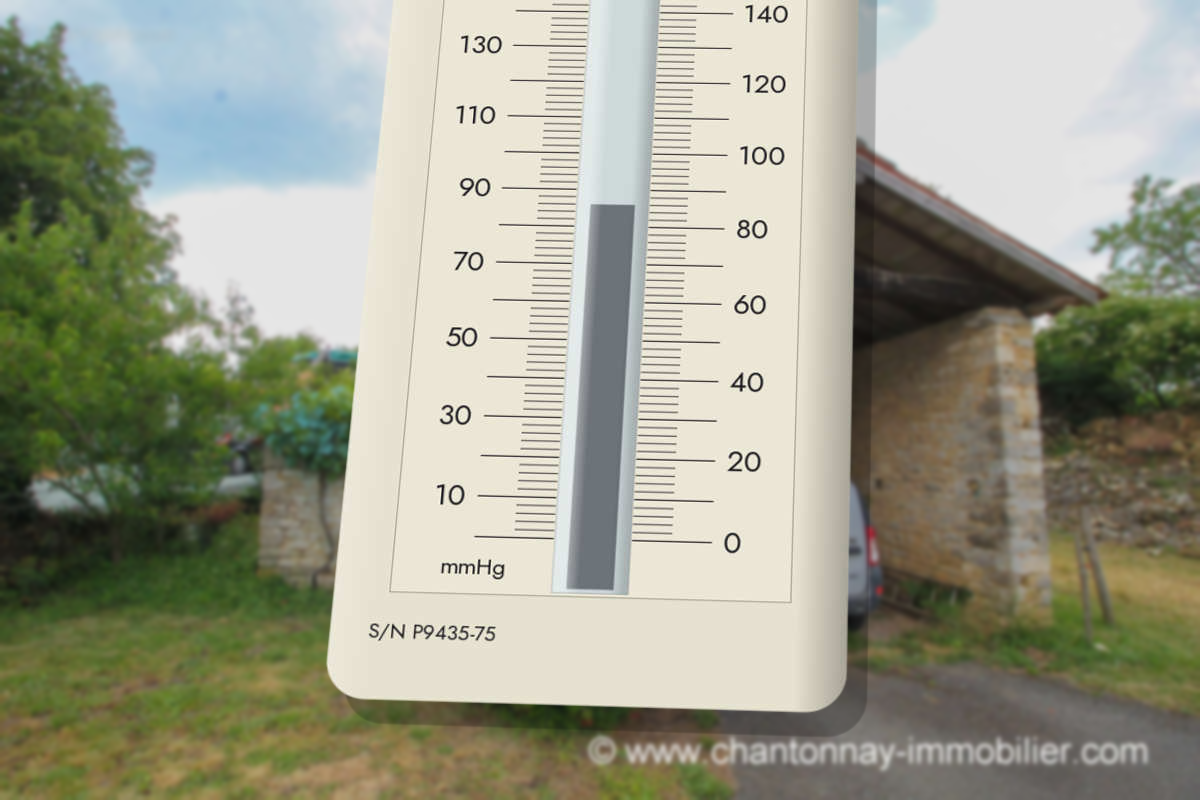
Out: 86 mmHg
